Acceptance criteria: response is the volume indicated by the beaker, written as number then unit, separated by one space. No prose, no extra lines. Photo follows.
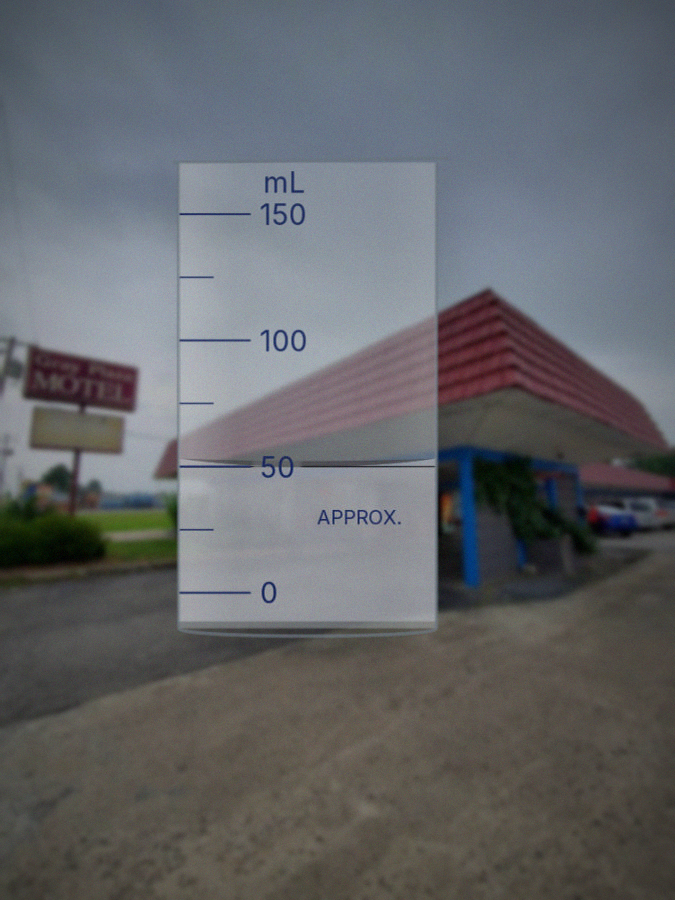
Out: 50 mL
